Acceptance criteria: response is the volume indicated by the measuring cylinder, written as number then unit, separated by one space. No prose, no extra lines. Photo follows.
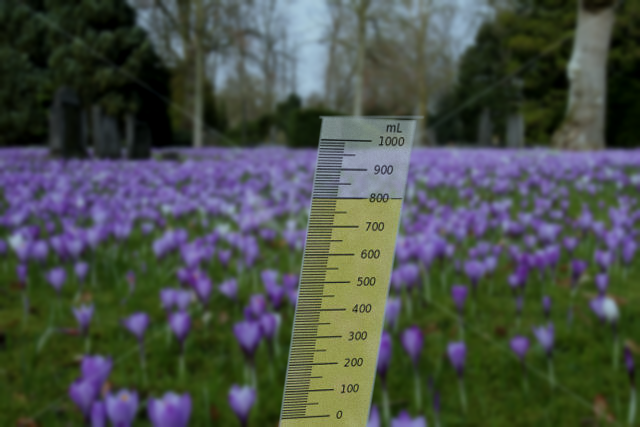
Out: 800 mL
